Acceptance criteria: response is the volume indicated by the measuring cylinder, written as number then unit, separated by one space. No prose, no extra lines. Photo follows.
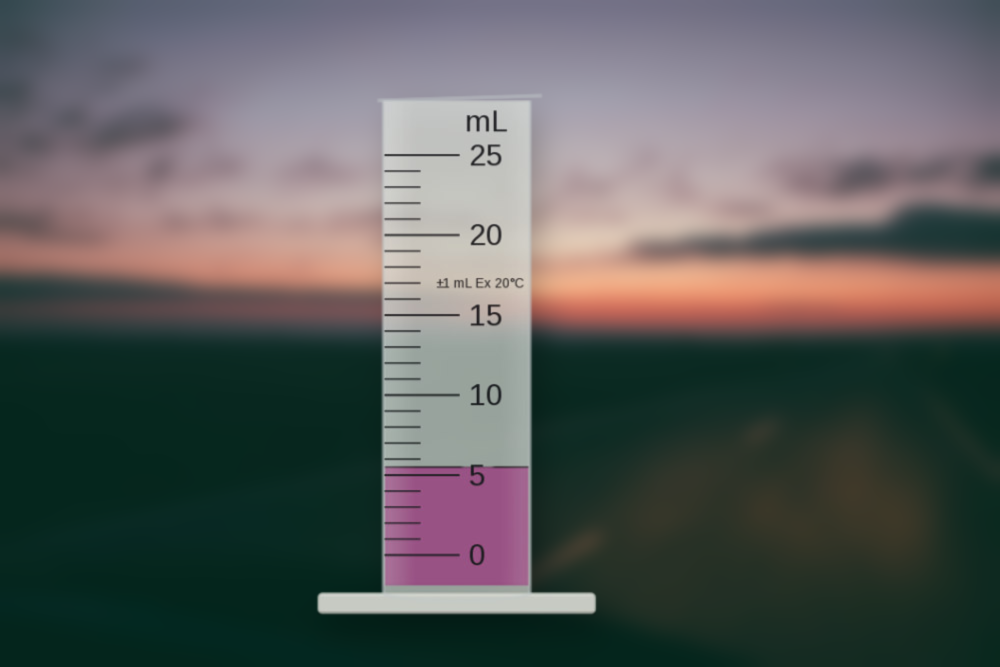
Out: 5.5 mL
